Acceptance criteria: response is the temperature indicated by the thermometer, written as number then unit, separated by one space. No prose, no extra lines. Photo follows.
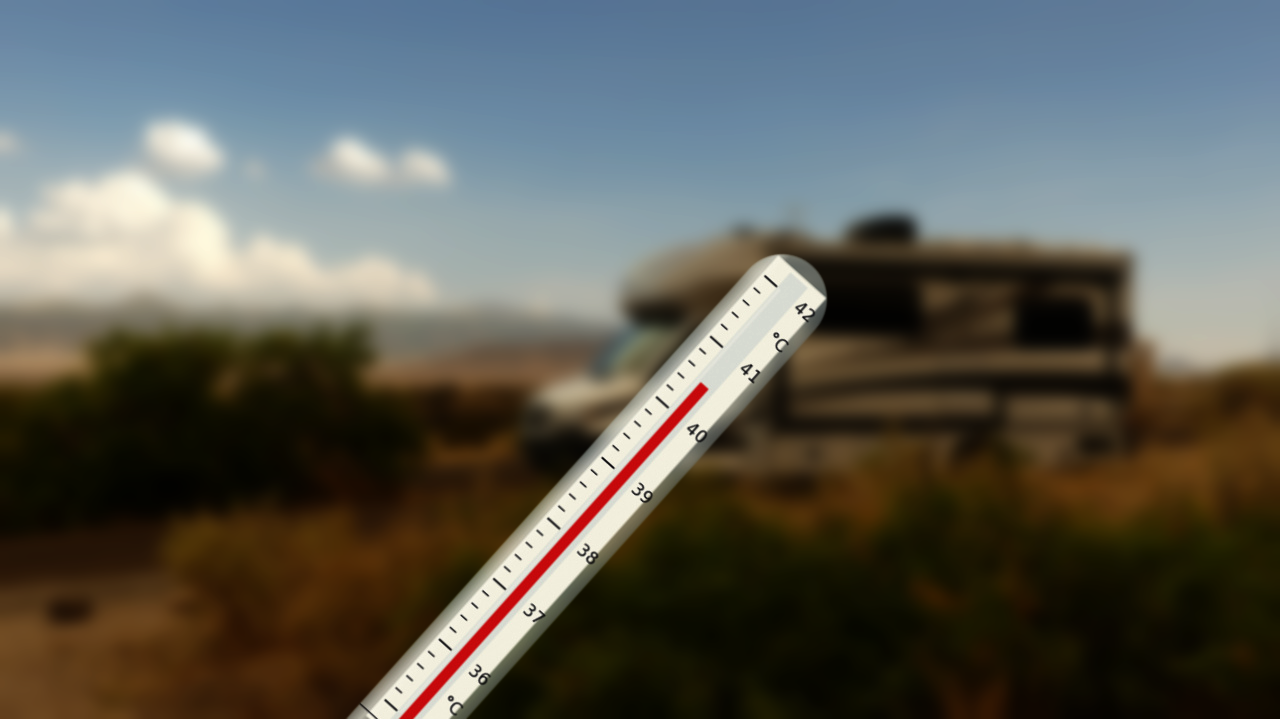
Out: 40.5 °C
